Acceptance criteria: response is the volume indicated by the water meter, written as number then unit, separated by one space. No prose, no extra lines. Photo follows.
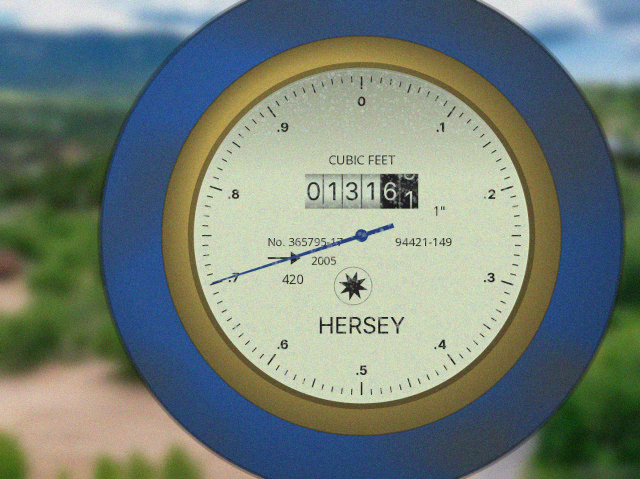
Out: 13160.70 ft³
